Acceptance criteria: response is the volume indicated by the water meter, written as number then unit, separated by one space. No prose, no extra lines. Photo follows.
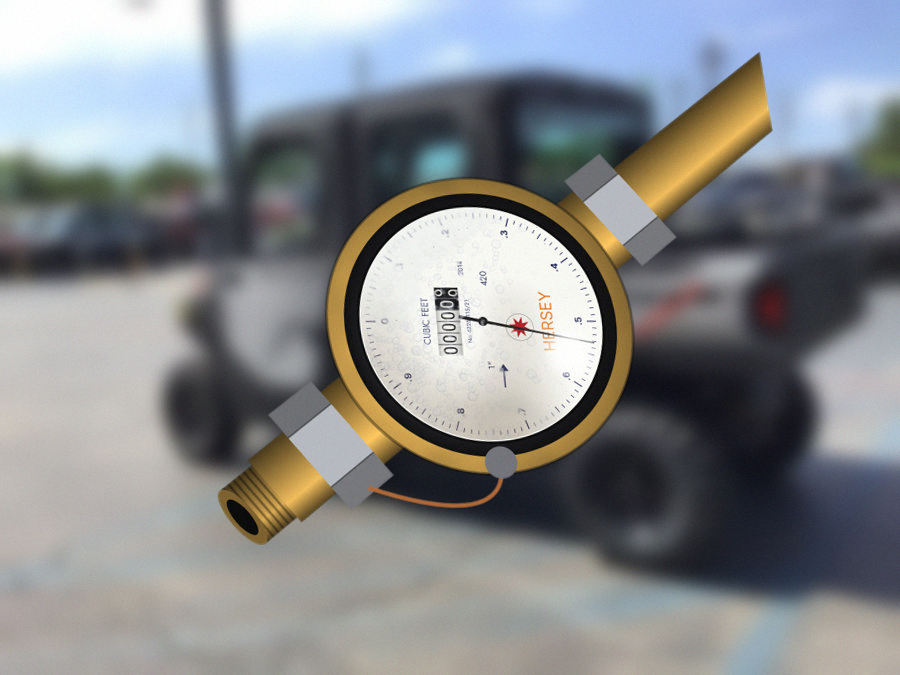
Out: 8.53 ft³
